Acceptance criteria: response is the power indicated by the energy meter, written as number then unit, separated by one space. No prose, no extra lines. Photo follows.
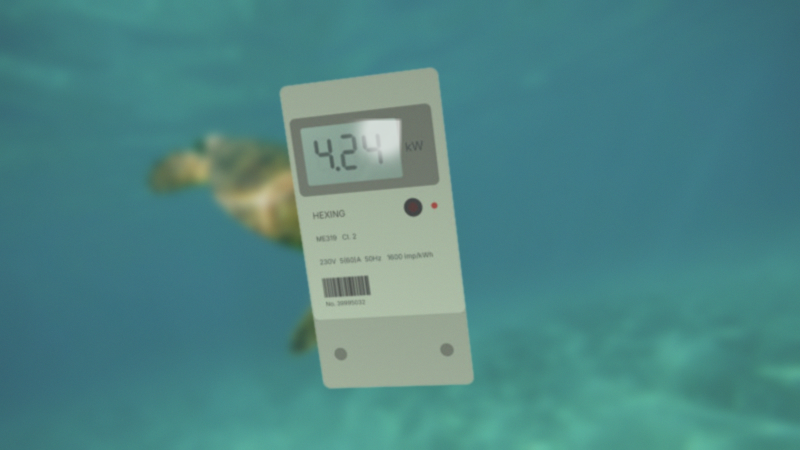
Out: 4.24 kW
